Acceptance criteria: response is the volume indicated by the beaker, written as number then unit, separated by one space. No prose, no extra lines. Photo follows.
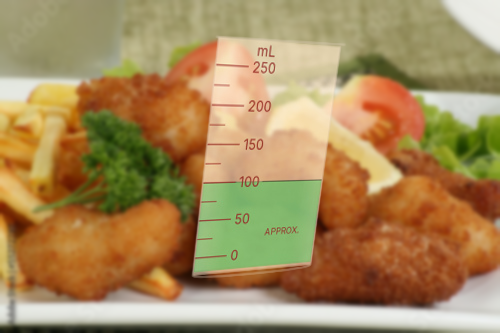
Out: 100 mL
